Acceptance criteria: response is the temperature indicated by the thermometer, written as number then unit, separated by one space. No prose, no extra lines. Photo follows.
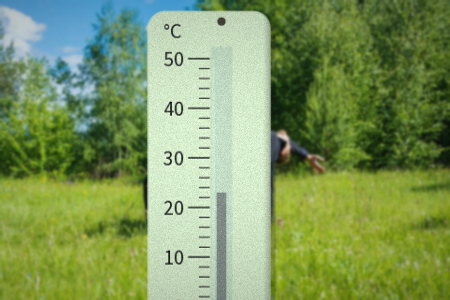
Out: 23 °C
